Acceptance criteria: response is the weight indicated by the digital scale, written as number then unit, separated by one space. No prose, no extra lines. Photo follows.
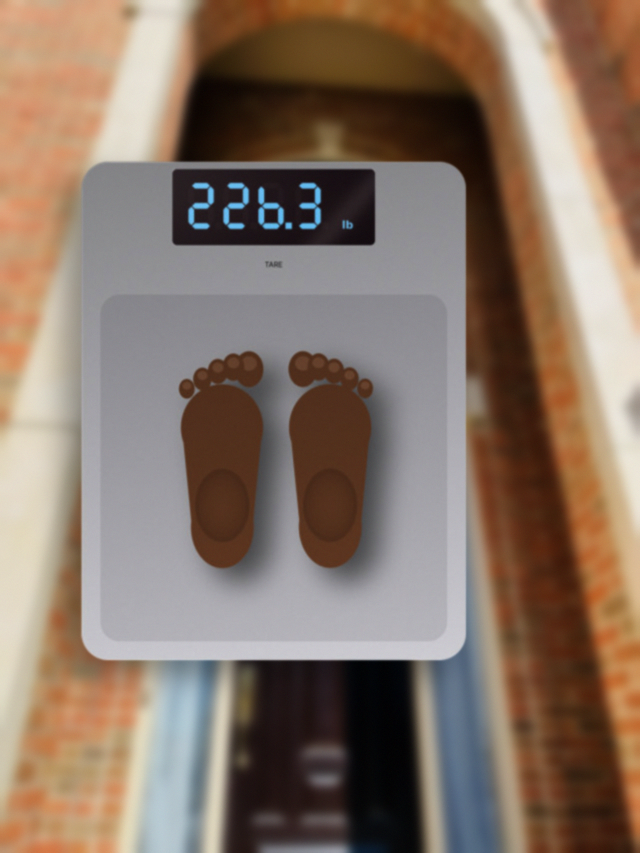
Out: 226.3 lb
